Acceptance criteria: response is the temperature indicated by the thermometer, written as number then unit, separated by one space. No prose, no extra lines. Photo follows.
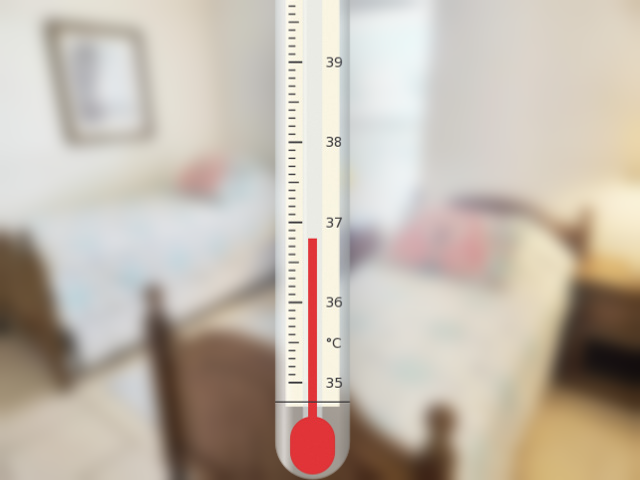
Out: 36.8 °C
